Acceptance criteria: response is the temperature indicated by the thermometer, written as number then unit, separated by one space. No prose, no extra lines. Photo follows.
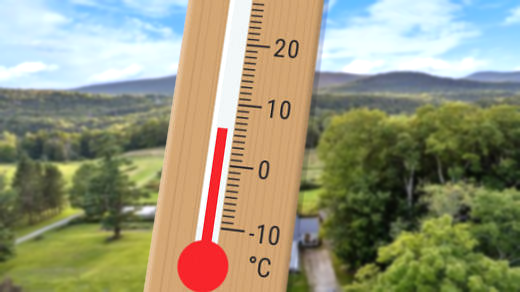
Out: 6 °C
